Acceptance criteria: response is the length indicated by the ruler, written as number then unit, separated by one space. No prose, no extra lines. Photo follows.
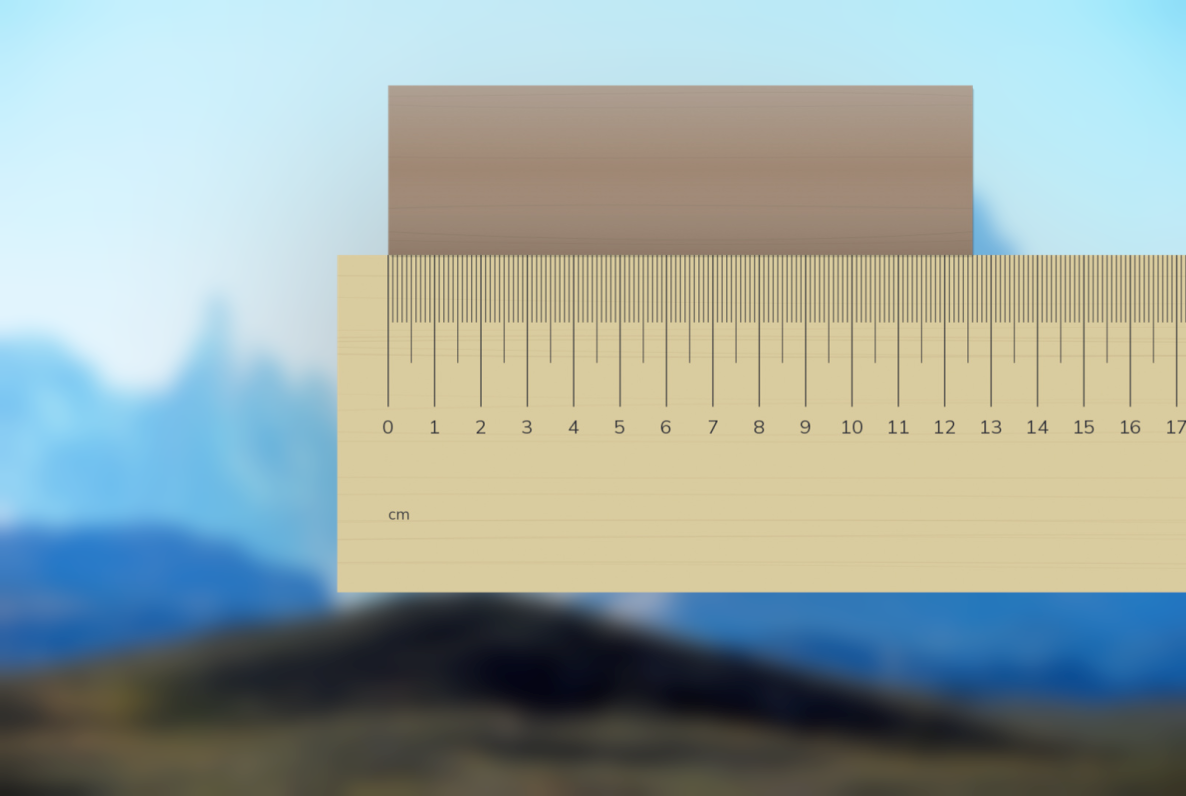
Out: 12.6 cm
